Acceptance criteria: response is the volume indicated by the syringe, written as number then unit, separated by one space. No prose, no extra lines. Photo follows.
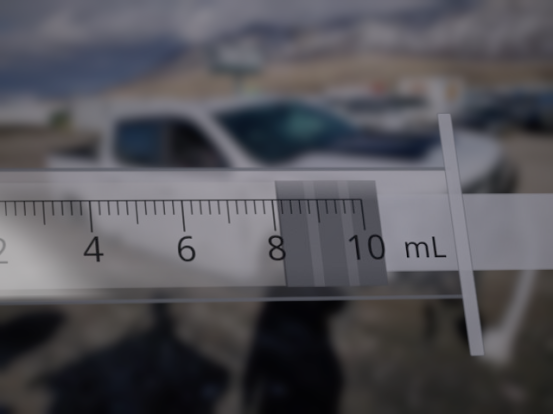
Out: 8.1 mL
